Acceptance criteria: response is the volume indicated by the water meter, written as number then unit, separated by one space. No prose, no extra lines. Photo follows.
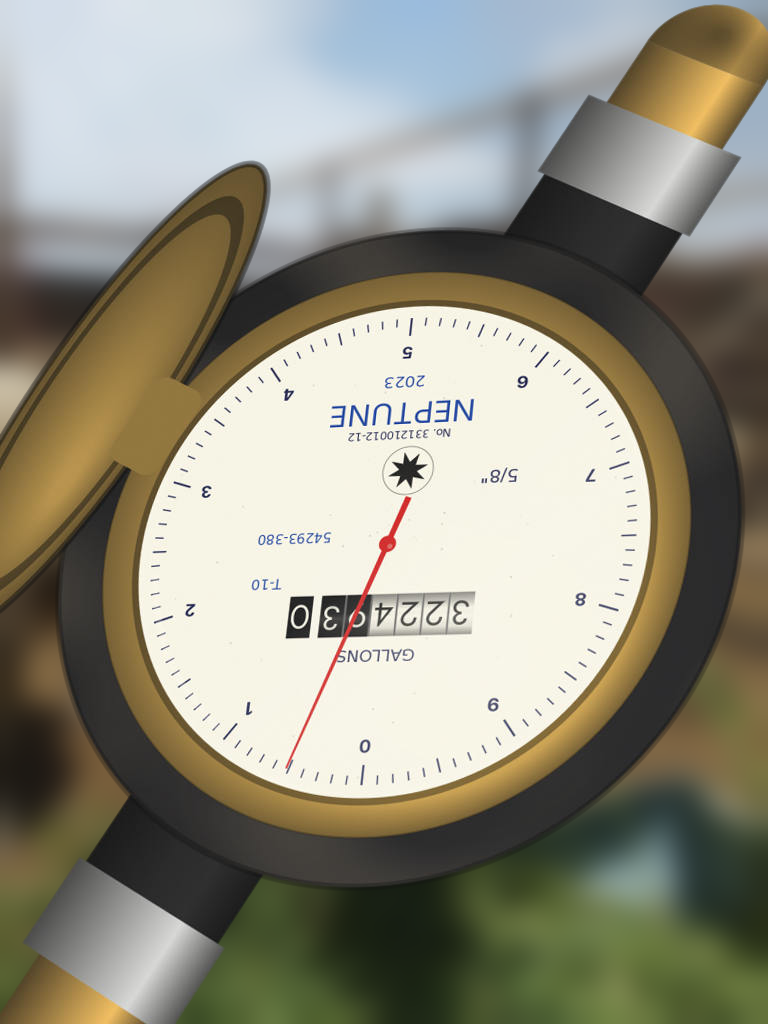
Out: 3224930.5 gal
